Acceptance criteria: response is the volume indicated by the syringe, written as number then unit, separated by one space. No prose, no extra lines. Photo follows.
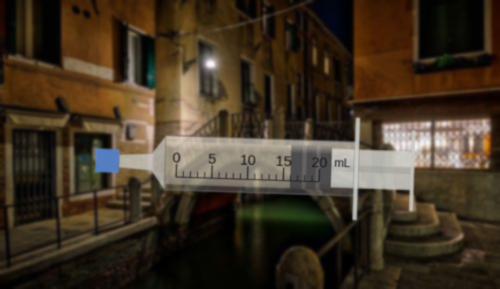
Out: 16 mL
